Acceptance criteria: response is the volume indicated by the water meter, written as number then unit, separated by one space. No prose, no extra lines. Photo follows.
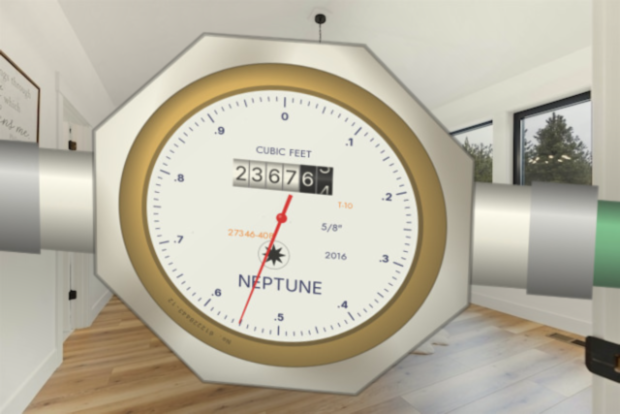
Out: 236763.55 ft³
